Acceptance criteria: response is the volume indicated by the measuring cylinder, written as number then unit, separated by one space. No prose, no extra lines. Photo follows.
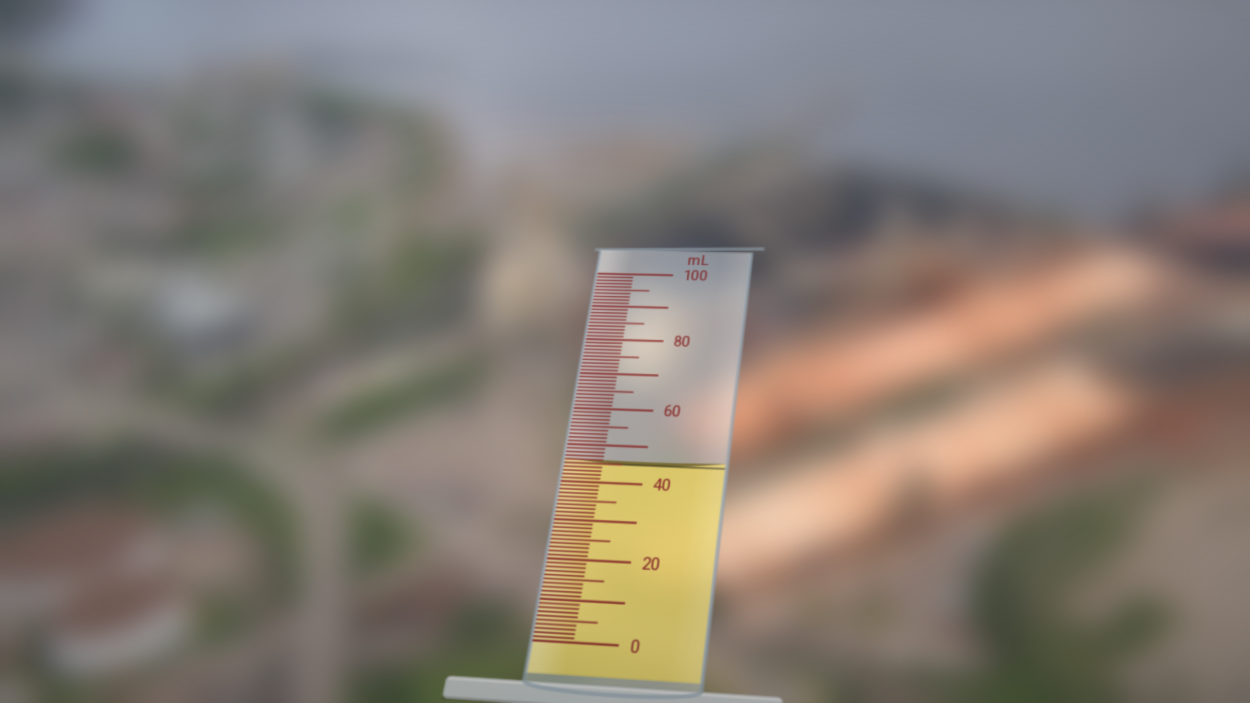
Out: 45 mL
